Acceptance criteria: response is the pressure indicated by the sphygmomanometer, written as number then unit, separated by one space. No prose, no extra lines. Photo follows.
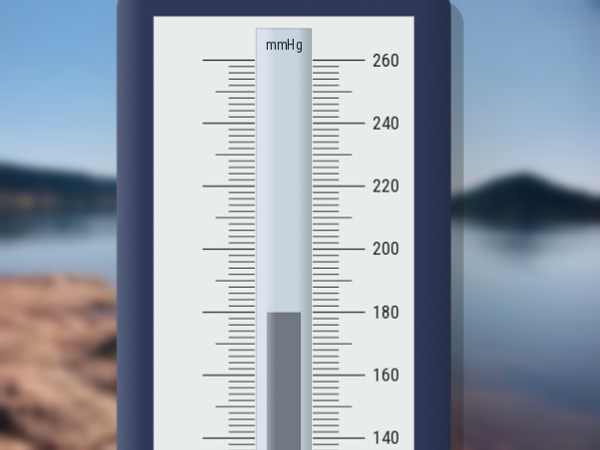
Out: 180 mmHg
